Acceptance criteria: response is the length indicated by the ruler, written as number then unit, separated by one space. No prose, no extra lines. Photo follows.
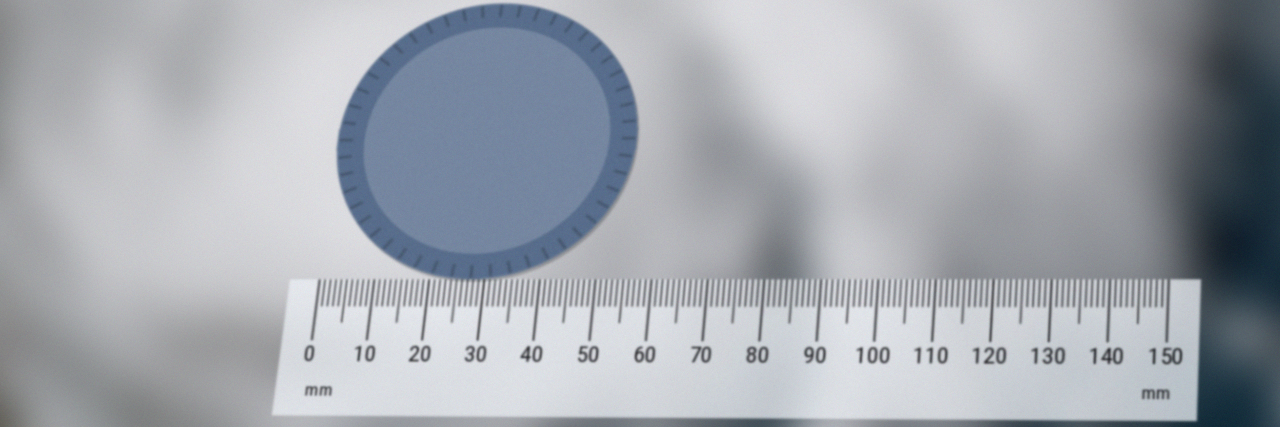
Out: 55 mm
